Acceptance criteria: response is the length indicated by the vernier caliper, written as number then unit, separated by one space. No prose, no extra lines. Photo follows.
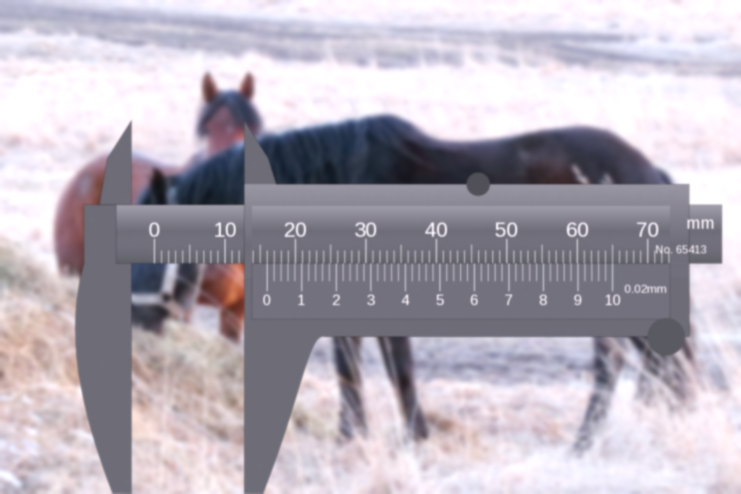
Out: 16.0 mm
